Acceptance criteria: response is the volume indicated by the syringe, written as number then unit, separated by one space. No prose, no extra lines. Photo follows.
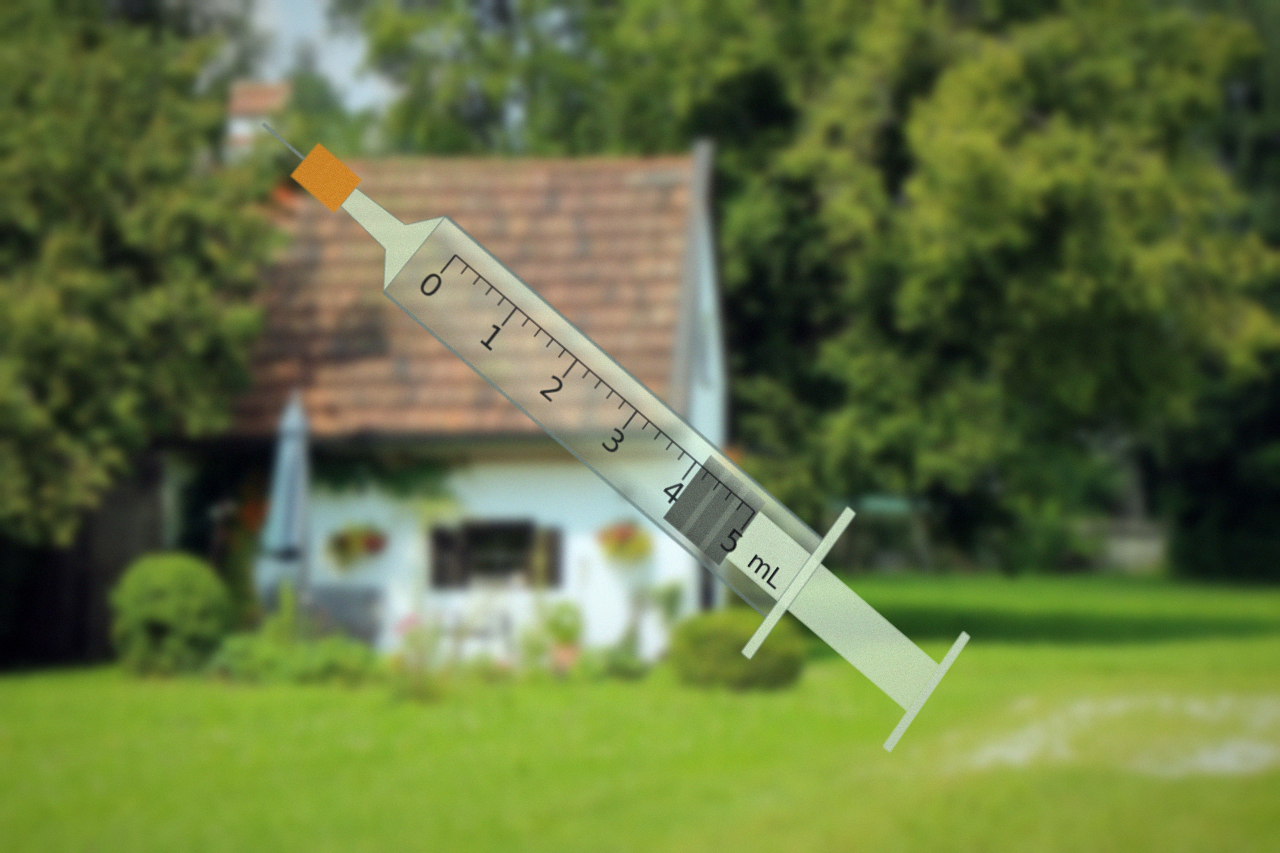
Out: 4.1 mL
